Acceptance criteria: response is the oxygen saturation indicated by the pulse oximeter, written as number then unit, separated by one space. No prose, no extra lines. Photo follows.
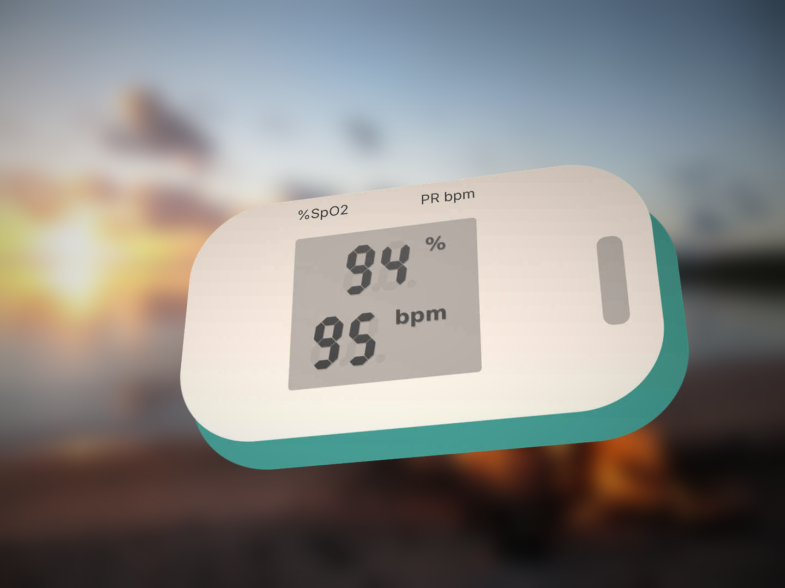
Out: 94 %
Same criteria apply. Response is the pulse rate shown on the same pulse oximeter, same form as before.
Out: 95 bpm
